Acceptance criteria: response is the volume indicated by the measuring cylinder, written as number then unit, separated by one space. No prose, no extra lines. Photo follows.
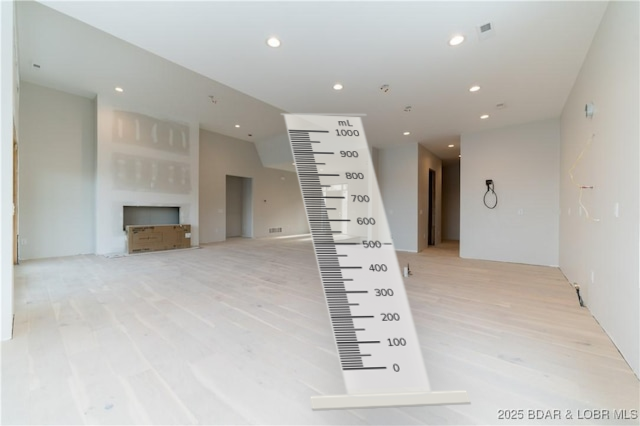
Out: 500 mL
